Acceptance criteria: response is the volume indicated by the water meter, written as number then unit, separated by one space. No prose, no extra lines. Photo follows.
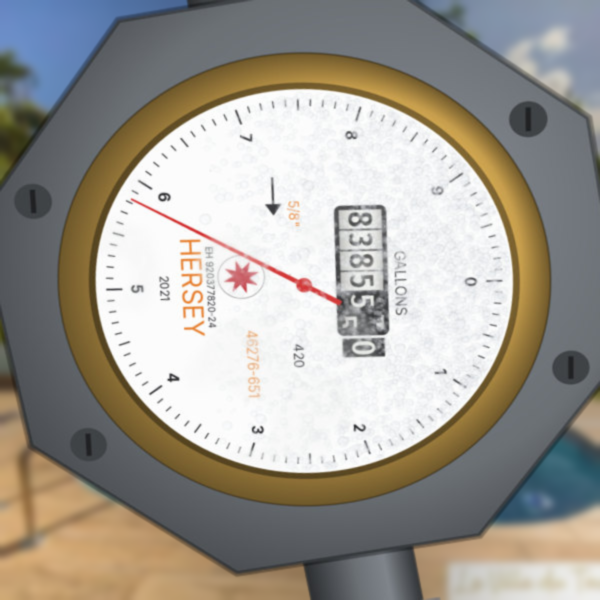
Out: 8385545.8 gal
